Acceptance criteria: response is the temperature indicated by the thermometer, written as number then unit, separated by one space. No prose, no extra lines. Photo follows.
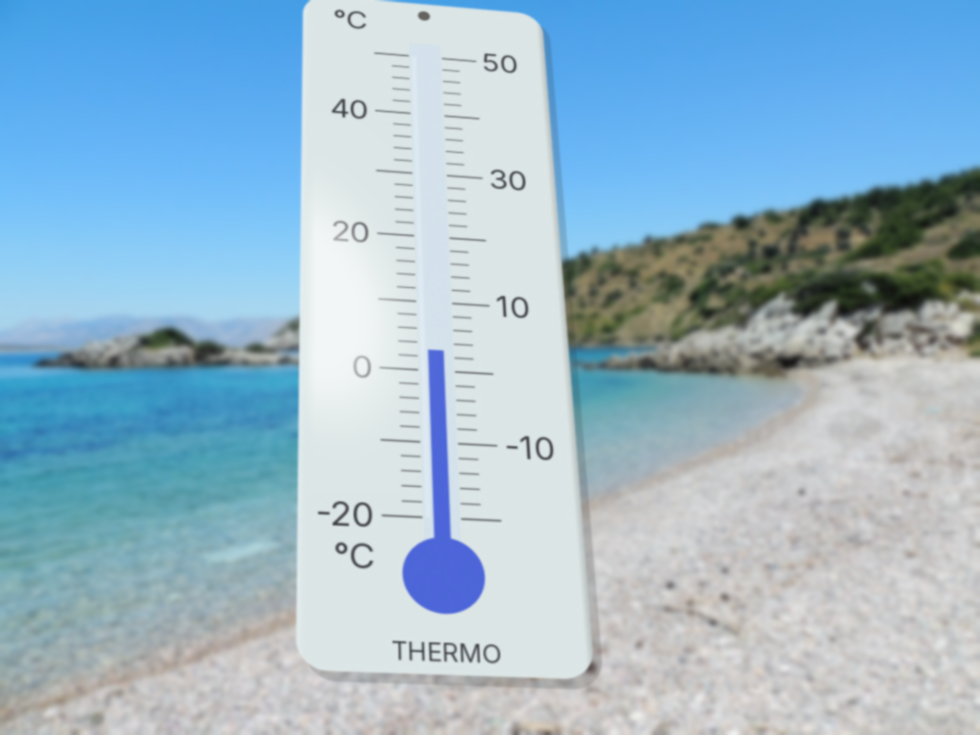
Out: 3 °C
